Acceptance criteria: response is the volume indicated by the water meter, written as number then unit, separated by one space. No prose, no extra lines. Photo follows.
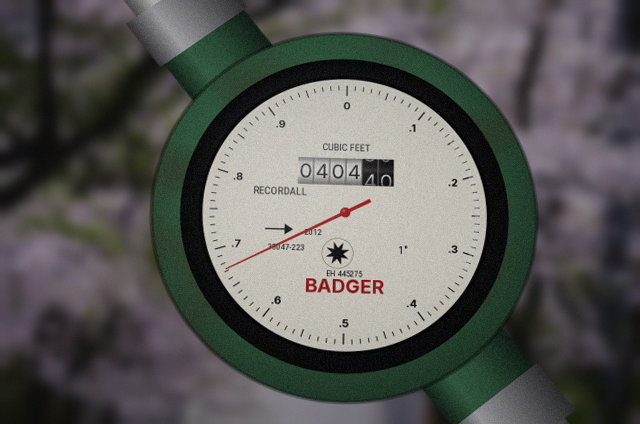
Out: 40439.67 ft³
